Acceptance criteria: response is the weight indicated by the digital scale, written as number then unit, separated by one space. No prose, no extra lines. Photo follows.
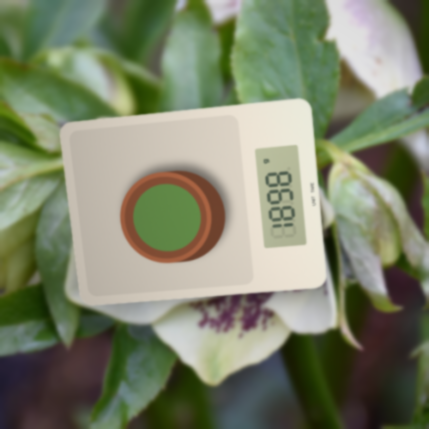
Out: 1898 g
